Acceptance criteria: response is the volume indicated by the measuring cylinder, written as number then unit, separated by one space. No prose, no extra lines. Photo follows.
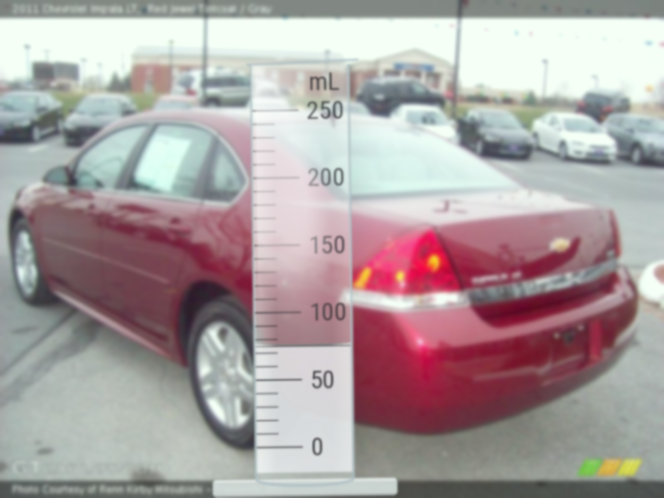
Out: 75 mL
